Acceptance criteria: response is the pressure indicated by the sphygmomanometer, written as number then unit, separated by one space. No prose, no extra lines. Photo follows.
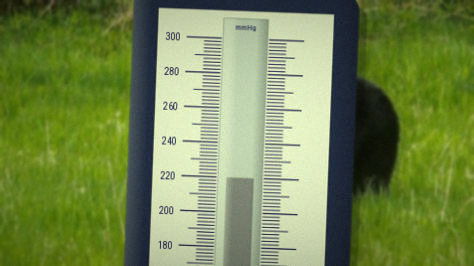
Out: 220 mmHg
